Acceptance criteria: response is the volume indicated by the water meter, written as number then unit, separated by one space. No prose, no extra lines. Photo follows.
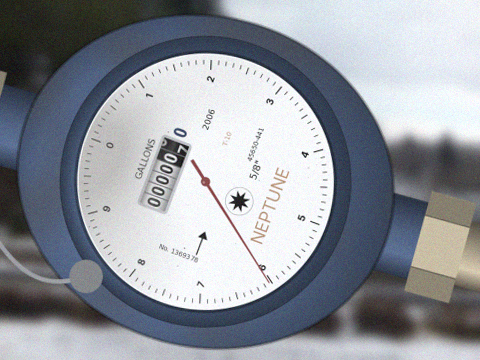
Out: 66.0 gal
